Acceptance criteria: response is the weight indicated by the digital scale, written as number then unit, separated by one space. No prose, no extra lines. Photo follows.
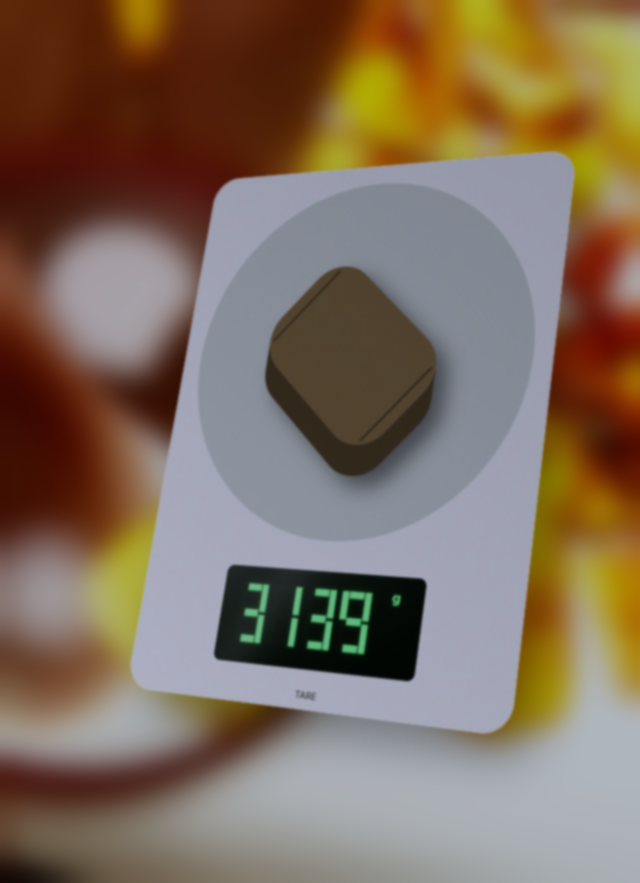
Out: 3139 g
